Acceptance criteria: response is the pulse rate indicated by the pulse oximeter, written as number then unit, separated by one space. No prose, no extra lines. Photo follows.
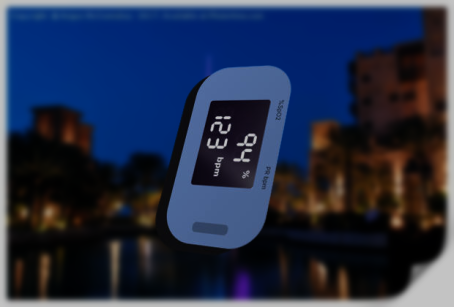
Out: 123 bpm
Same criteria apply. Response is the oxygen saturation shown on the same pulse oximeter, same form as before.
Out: 94 %
